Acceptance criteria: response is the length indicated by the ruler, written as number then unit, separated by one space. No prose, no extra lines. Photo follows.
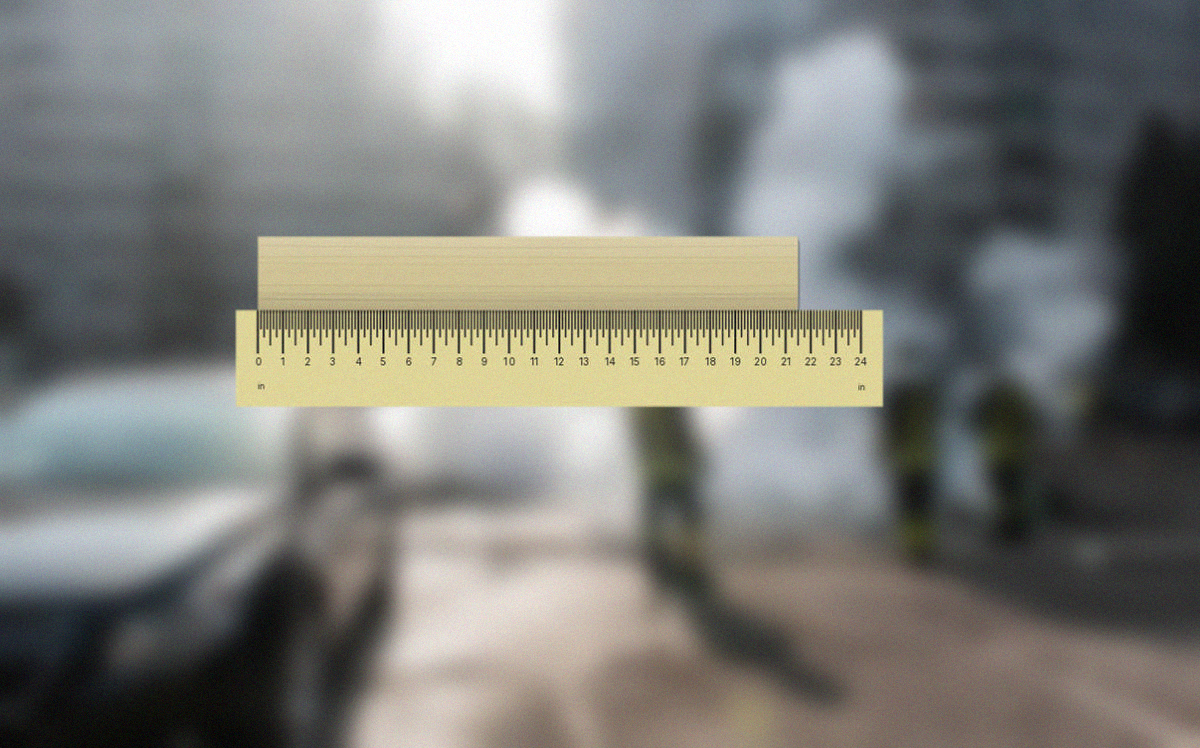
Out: 21.5 in
